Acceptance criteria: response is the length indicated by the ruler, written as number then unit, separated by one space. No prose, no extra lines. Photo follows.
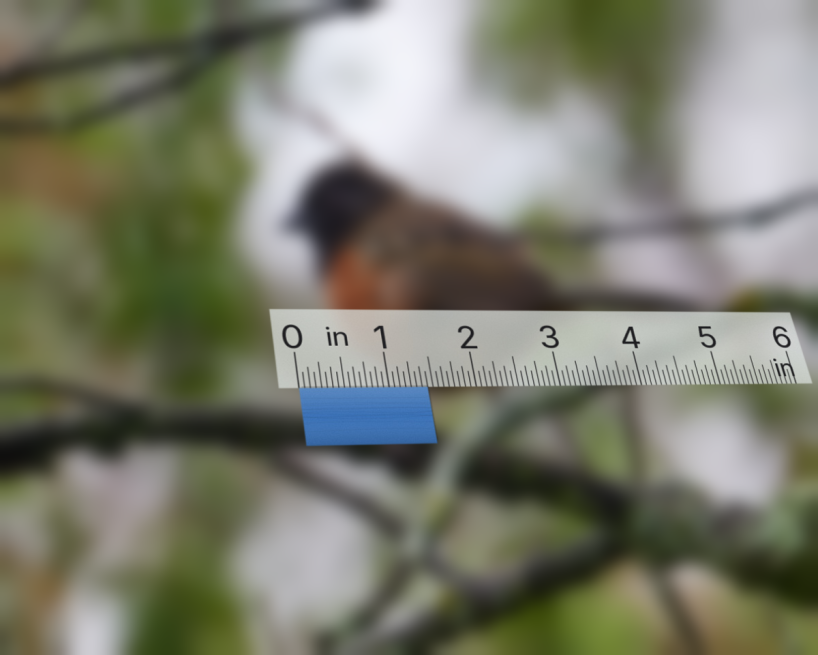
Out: 1.4375 in
